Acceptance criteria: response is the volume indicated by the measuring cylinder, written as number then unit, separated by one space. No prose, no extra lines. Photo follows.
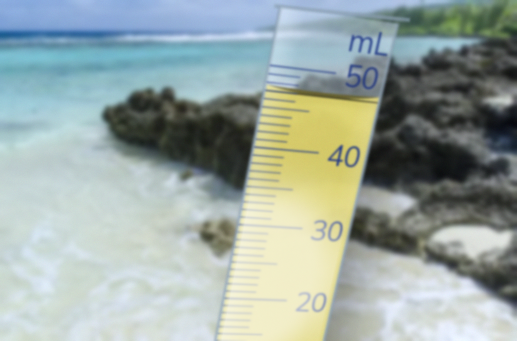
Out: 47 mL
